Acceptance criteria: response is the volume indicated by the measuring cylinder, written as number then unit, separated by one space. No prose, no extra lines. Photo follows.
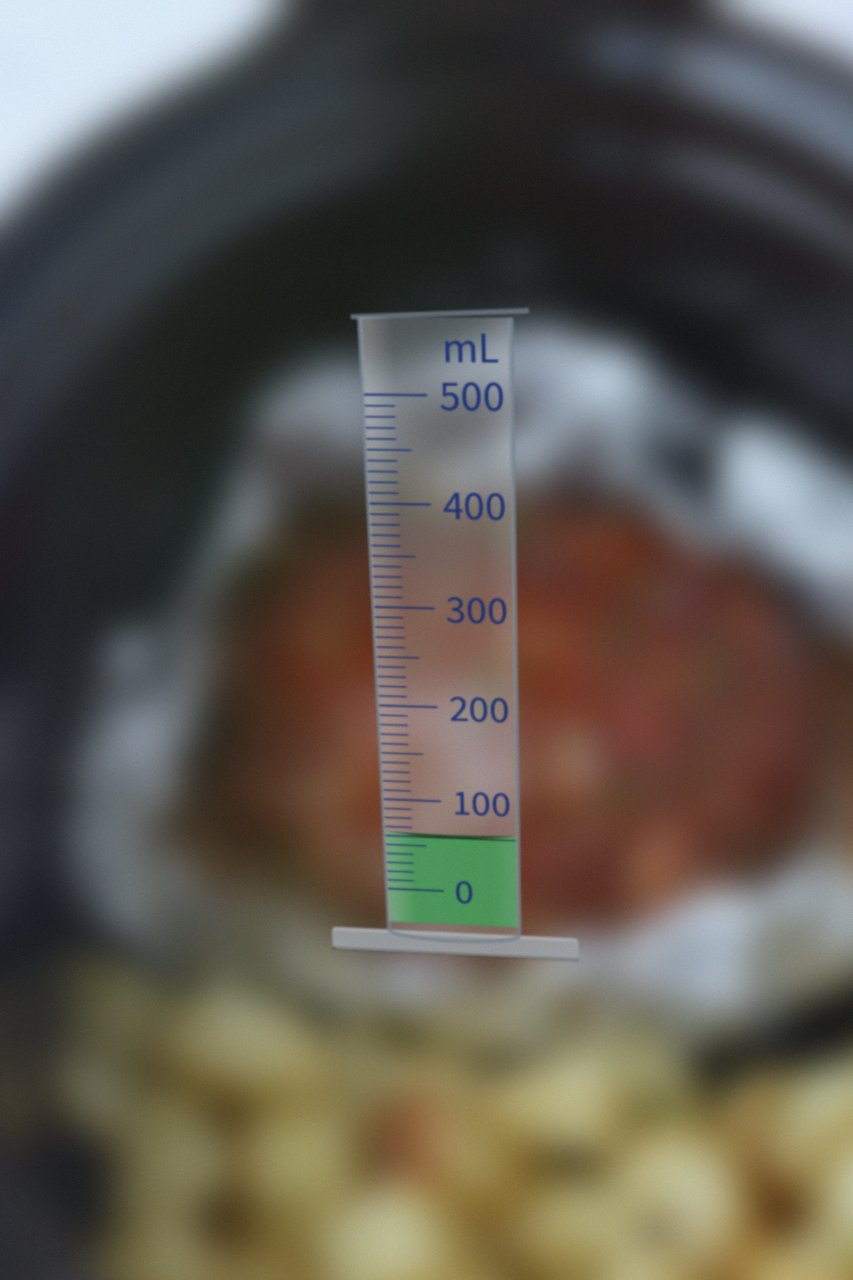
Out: 60 mL
